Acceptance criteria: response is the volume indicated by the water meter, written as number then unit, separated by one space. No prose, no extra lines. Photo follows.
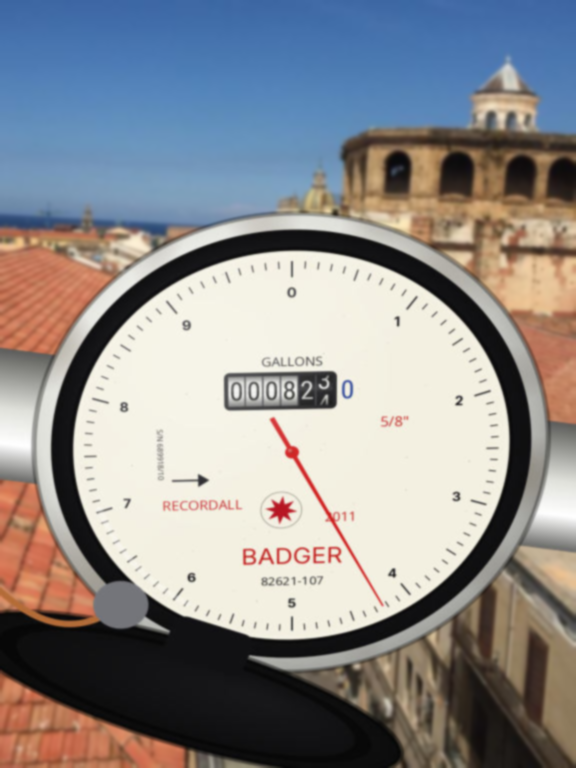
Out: 8234.2 gal
